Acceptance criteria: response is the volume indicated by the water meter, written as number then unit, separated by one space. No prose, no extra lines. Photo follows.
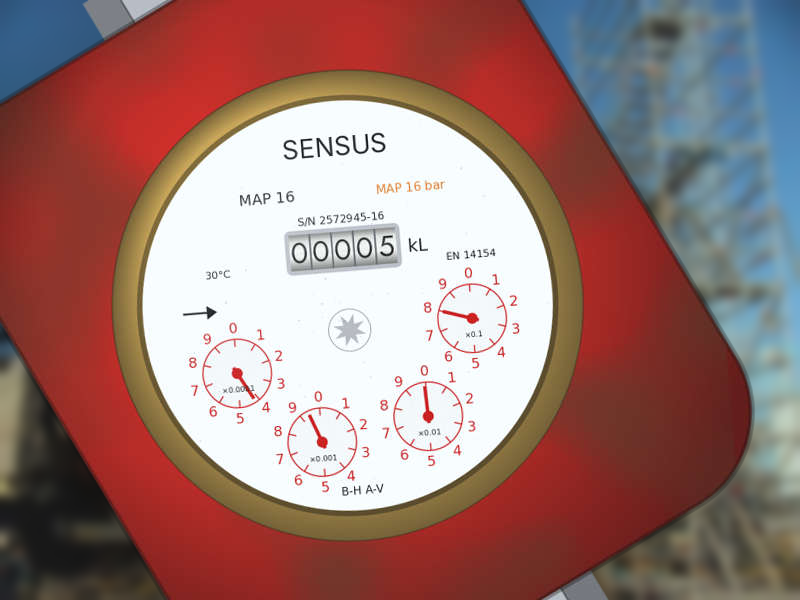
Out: 5.7994 kL
